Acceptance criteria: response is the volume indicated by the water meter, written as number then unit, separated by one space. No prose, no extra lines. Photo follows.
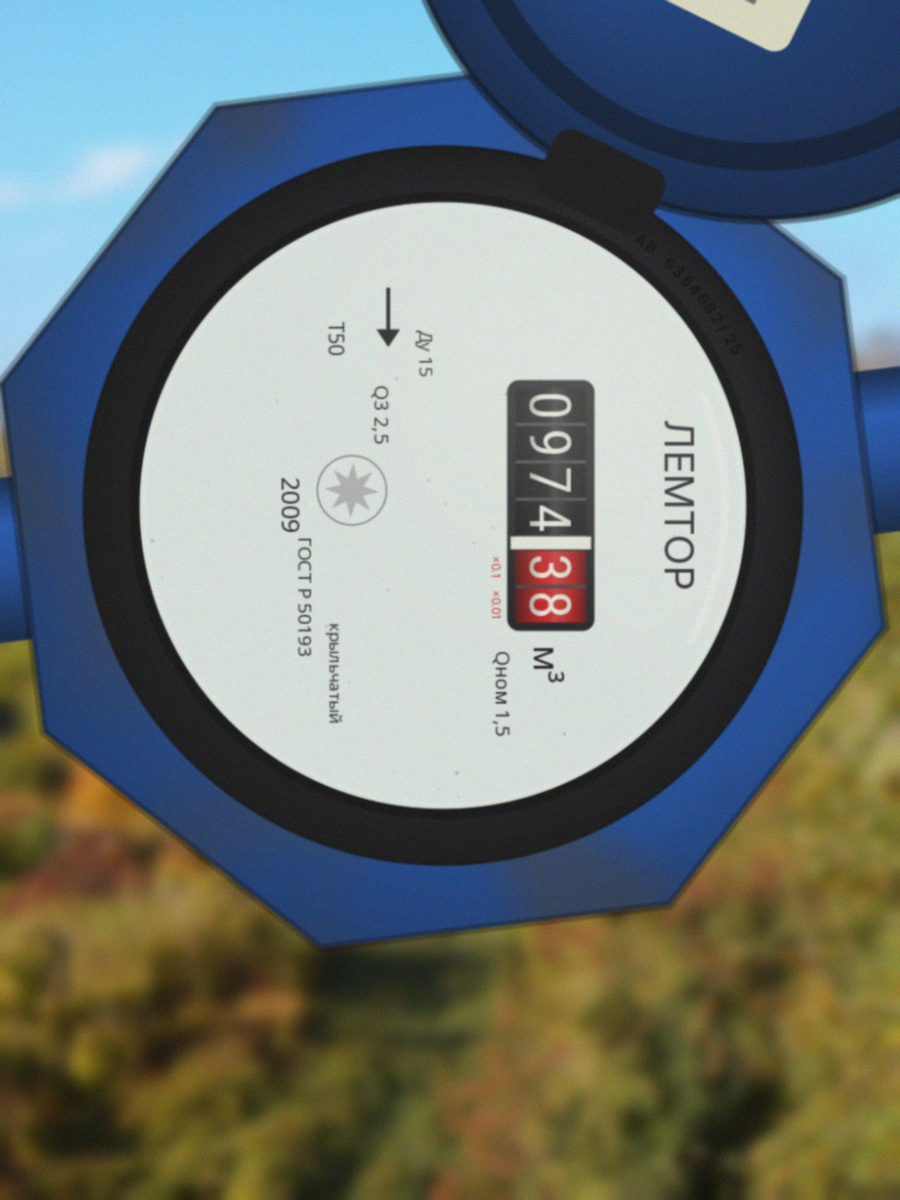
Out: 974.38 m³
